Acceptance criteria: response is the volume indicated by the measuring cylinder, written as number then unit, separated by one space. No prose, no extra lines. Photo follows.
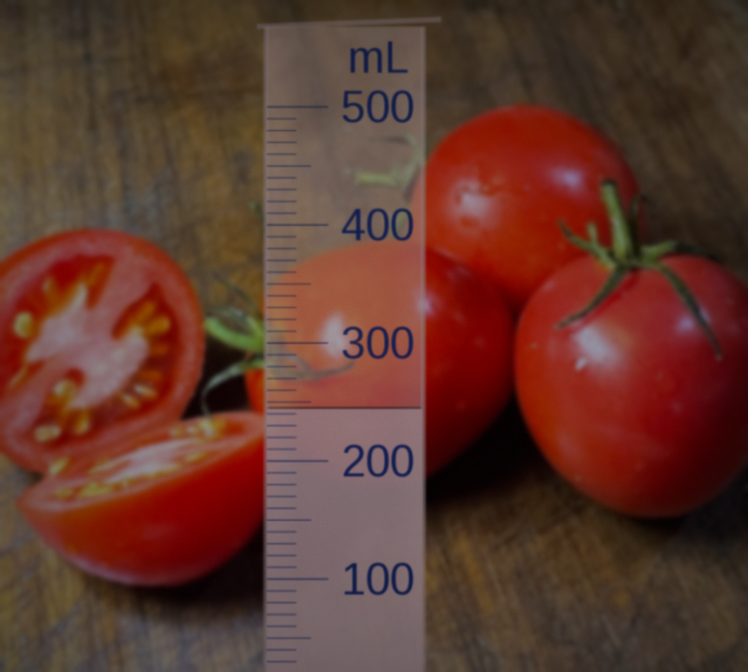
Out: 245 mL
